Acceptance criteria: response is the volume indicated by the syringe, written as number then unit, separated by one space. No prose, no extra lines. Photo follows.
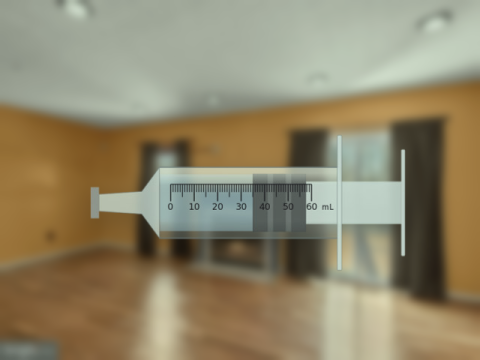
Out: 35 mL
